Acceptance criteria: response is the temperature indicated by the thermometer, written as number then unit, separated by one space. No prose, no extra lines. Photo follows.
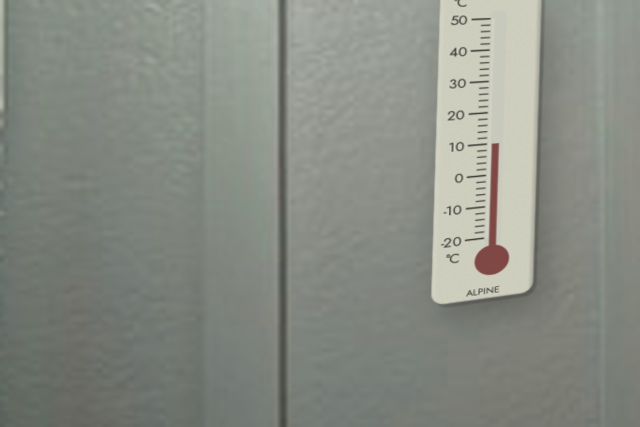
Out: 10 °C
